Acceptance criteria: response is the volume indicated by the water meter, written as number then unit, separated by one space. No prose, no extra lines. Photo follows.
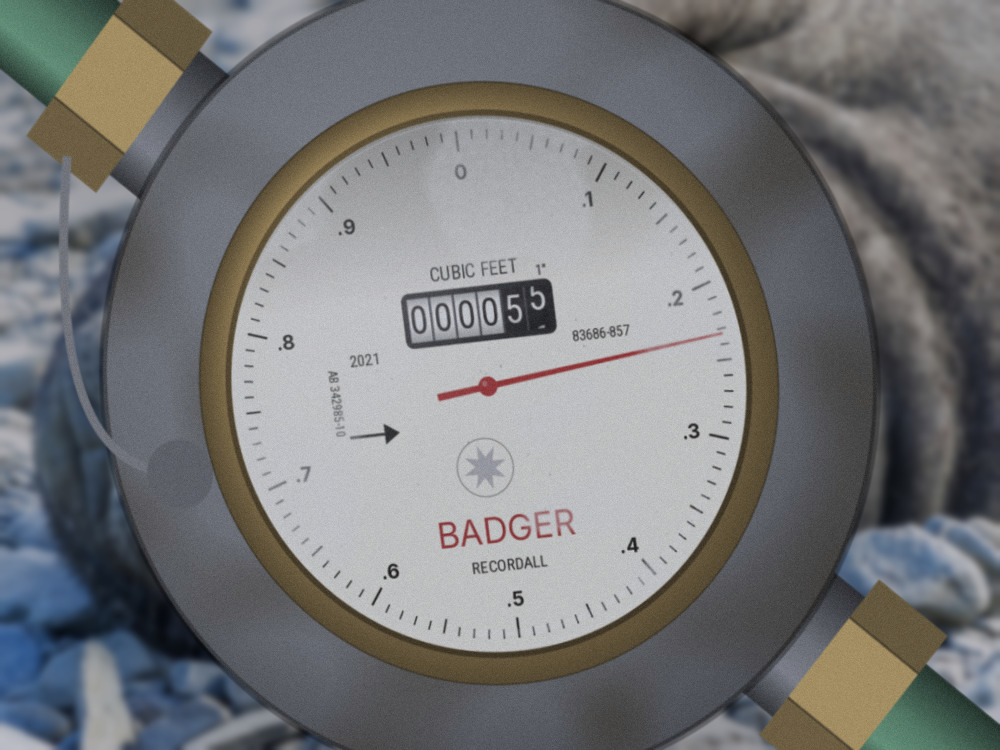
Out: 55.23 ft³
